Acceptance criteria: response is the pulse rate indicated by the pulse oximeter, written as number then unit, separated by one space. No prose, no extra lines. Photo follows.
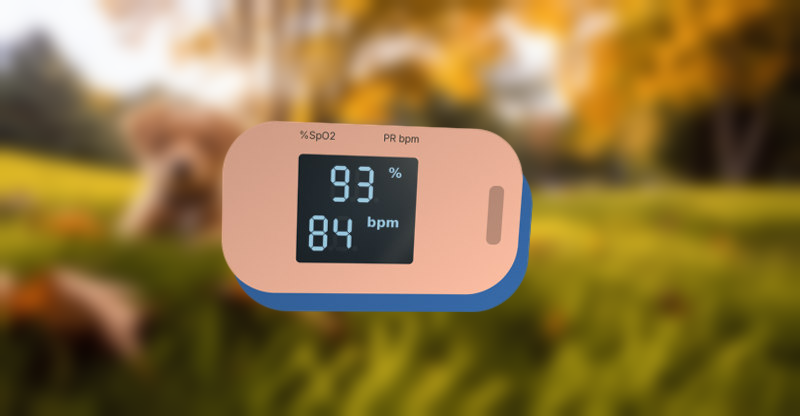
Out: 84 bpm
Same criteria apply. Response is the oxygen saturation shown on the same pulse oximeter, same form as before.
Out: 93 %
